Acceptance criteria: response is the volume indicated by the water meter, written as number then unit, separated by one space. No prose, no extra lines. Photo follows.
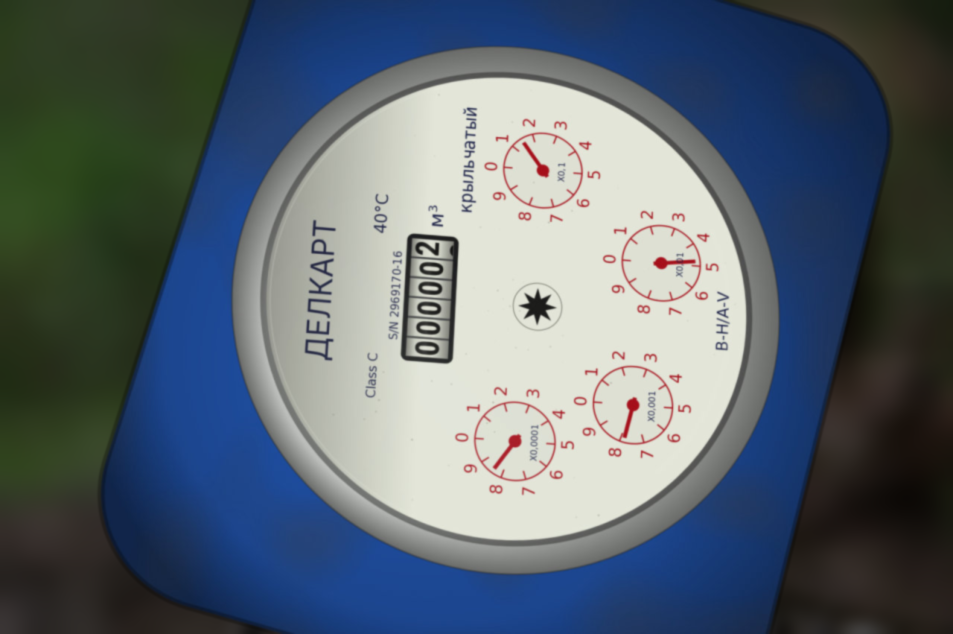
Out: 2.1478 m³
